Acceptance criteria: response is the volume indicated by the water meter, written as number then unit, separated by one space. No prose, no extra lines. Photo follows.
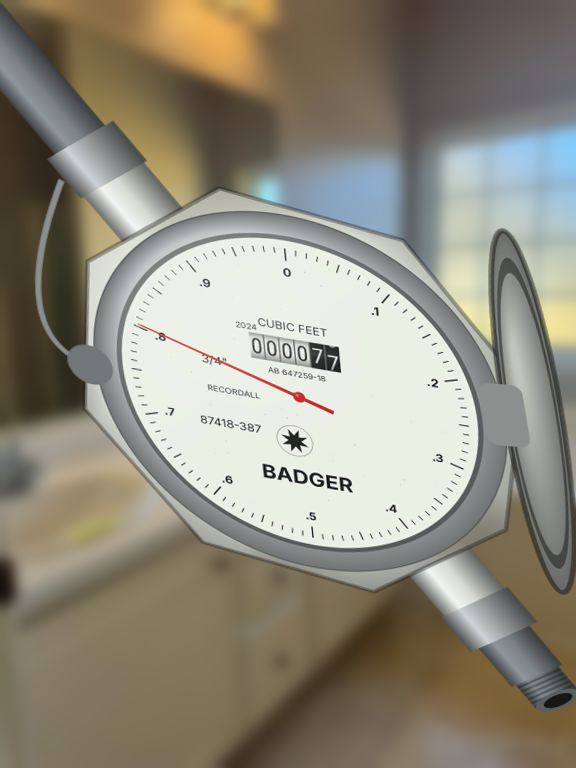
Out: 76.80 ft³
